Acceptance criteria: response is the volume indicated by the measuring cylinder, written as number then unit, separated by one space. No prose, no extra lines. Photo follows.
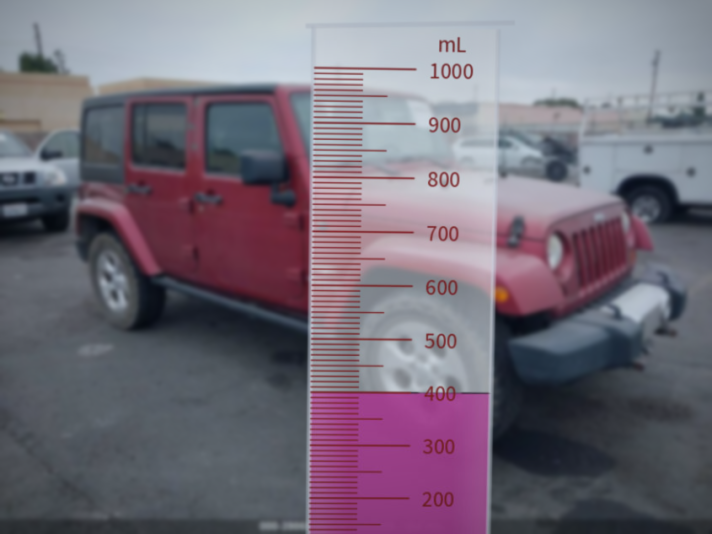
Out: 400 mL
